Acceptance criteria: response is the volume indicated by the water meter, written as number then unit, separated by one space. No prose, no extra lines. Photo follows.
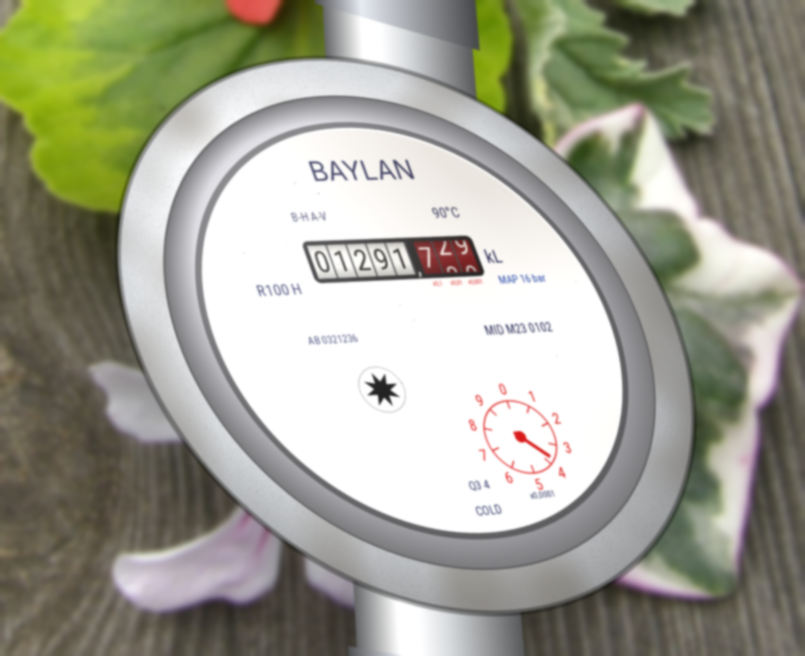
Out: 1291.7293 kL
